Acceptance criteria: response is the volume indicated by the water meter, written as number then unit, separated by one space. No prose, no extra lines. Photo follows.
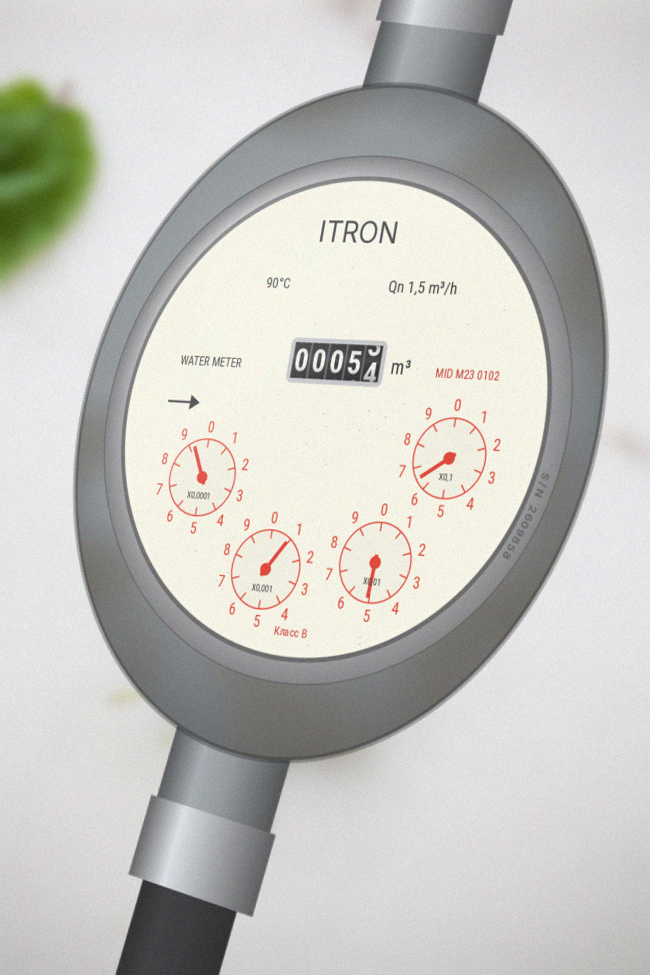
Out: 53.6509 m³
